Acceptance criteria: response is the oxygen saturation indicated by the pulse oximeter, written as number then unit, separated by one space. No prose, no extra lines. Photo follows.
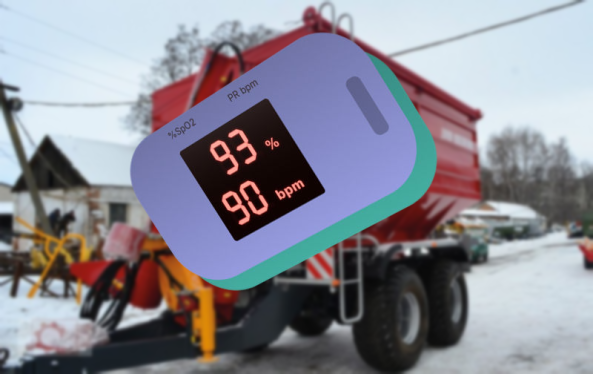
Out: 93 %
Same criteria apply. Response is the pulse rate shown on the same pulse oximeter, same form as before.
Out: 90 bpm
